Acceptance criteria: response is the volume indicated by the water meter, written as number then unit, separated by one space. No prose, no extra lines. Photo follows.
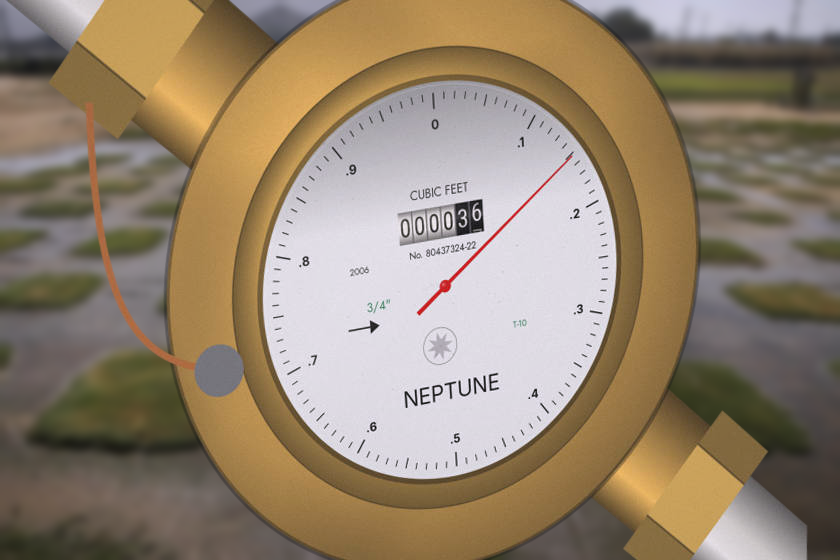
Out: 36.15 ft³
